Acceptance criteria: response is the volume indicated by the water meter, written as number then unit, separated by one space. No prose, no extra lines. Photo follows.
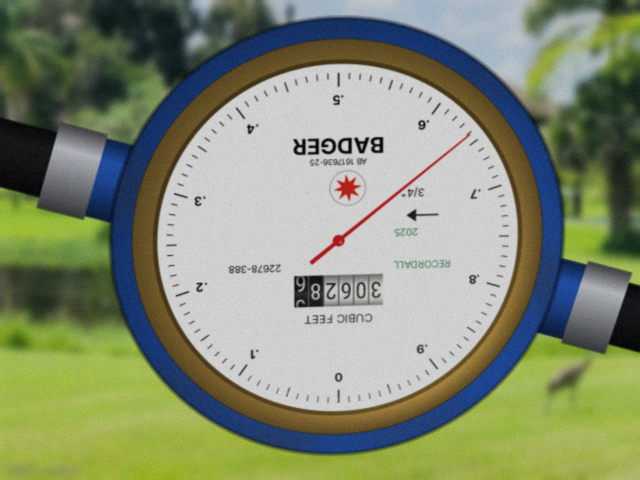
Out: 306285.64 ft³
